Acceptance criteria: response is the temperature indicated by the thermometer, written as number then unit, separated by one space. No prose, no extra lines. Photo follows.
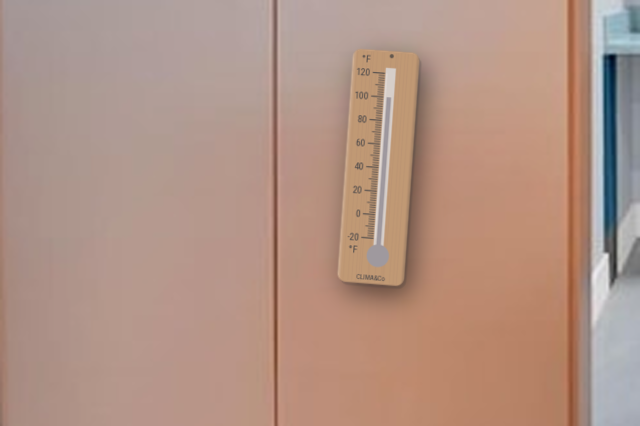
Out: 100 °F
